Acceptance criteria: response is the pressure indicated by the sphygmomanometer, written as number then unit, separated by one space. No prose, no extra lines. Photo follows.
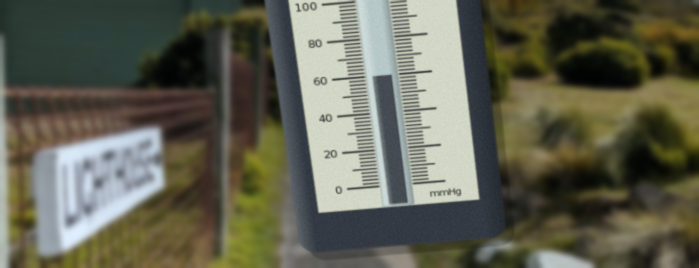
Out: 60 mmHg
